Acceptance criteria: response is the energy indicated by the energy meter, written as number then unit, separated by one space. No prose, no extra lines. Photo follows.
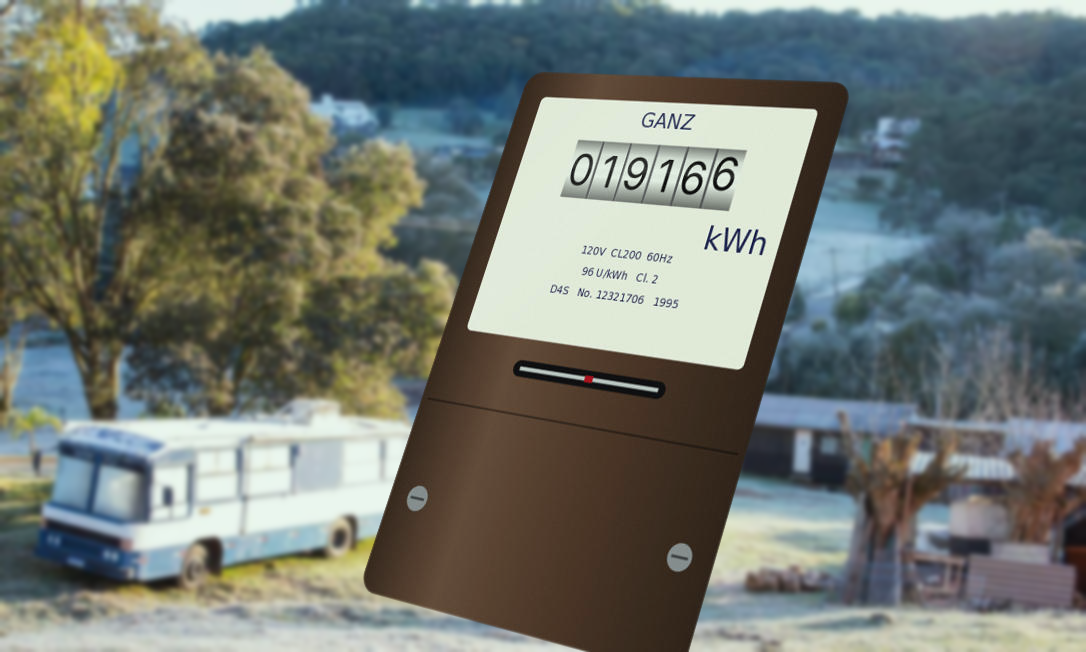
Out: 19166 kWh
